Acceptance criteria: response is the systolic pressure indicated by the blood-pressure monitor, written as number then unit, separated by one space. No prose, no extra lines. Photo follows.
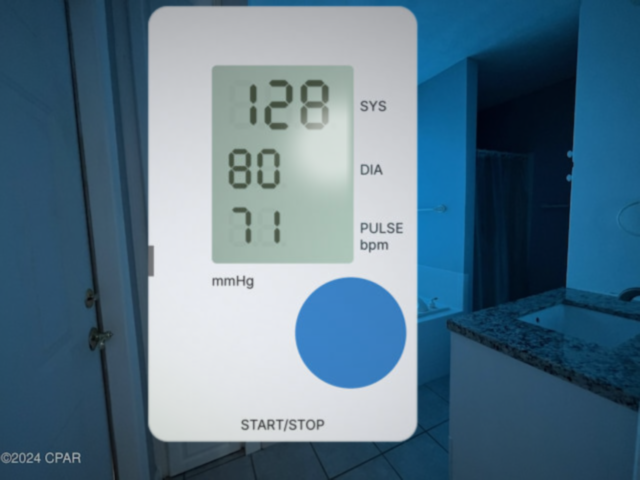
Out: 128 mmHg
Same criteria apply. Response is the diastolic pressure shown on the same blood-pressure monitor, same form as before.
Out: 80 mmHg
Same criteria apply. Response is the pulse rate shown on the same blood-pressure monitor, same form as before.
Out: 71 bpm
